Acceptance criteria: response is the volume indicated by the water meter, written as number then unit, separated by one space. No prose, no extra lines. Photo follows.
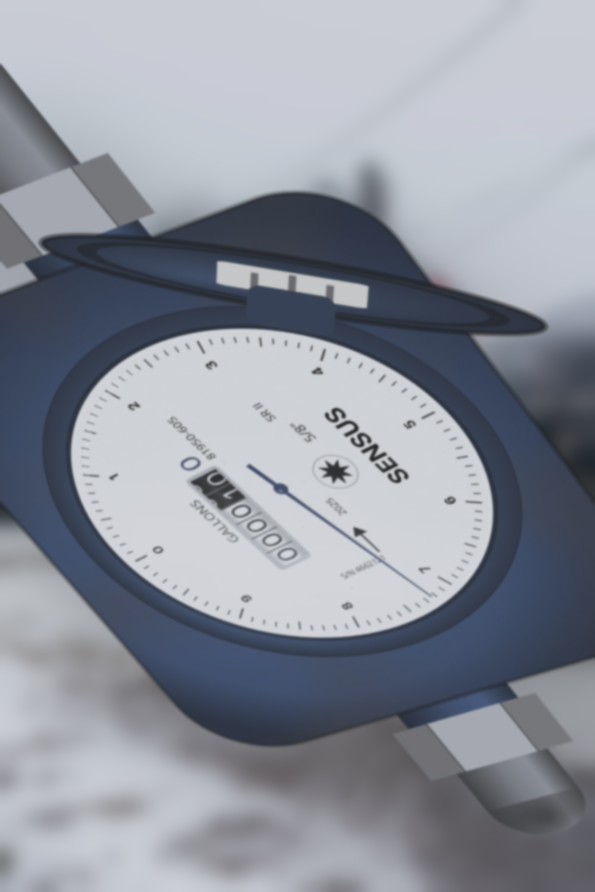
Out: 97.2 gal
